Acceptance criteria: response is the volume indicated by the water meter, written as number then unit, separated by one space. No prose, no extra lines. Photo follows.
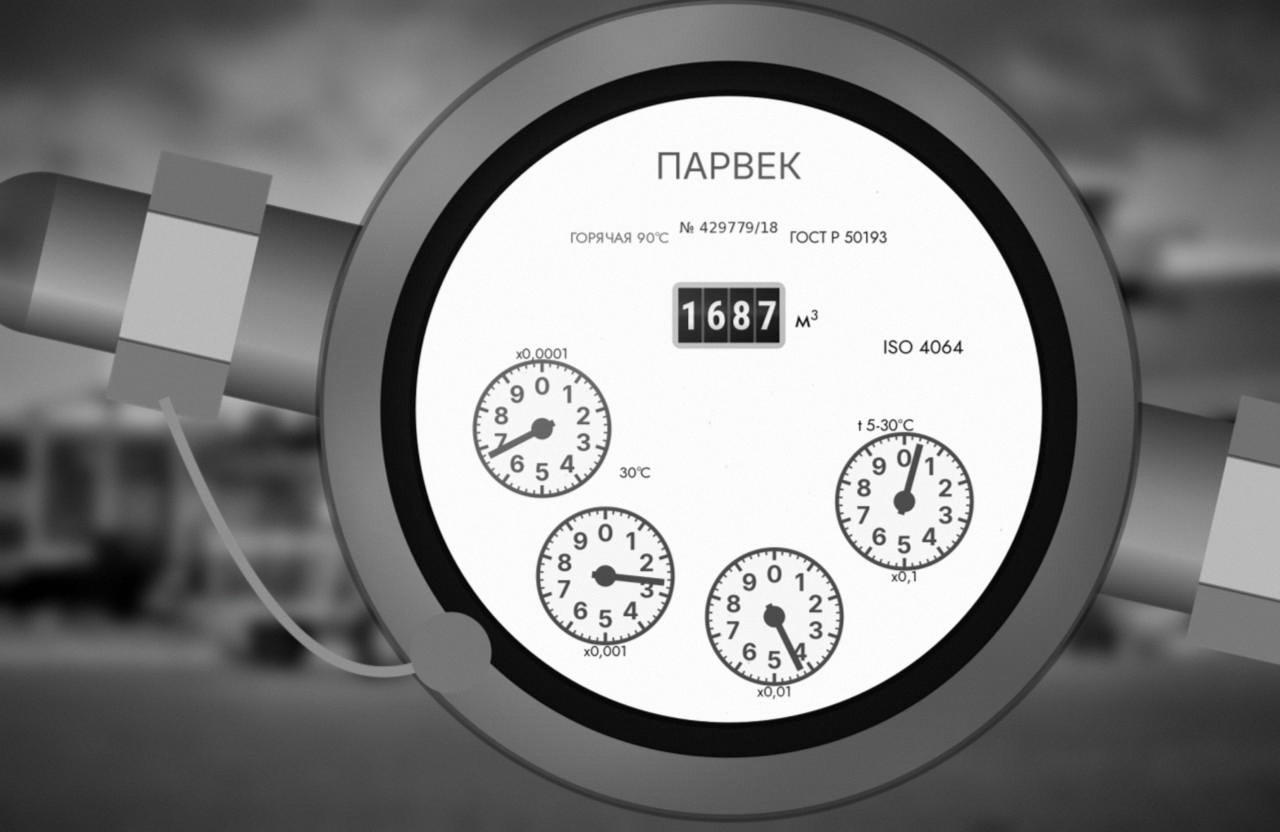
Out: 1687.0426 m³
